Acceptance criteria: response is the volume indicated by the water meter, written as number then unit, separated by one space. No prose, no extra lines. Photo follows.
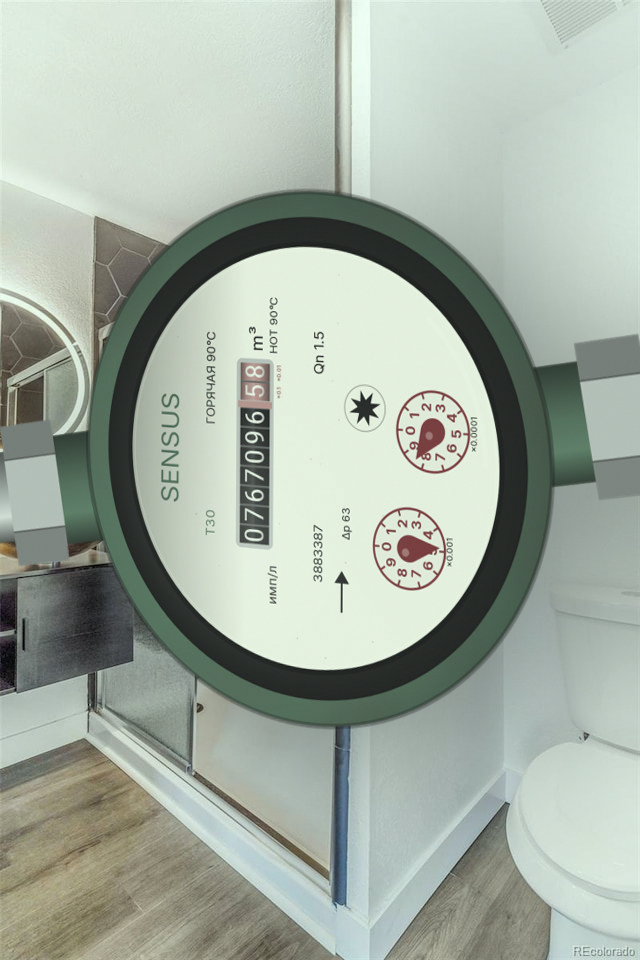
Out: 767096.5848 m³
